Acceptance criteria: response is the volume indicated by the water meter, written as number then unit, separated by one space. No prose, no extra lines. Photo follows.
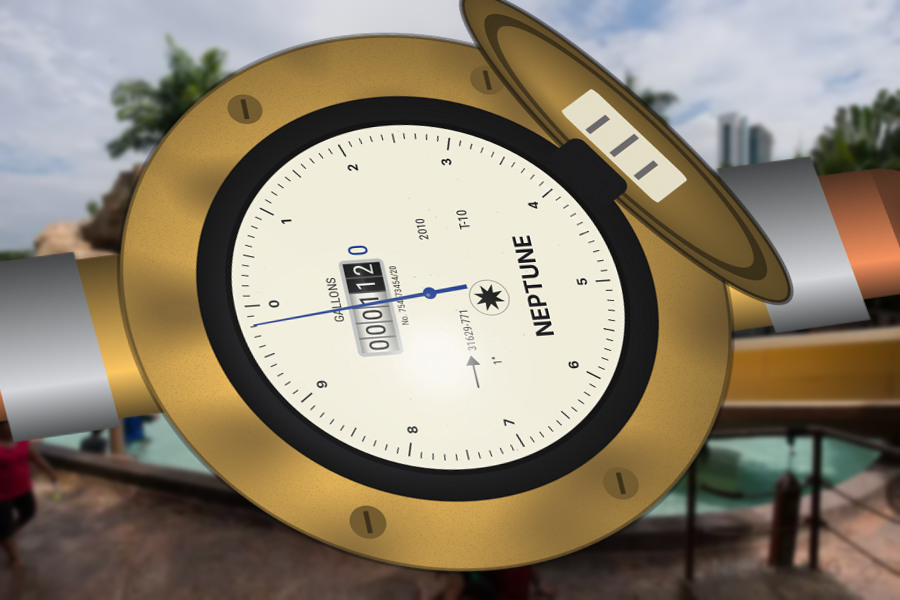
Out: 1119.8 gal
